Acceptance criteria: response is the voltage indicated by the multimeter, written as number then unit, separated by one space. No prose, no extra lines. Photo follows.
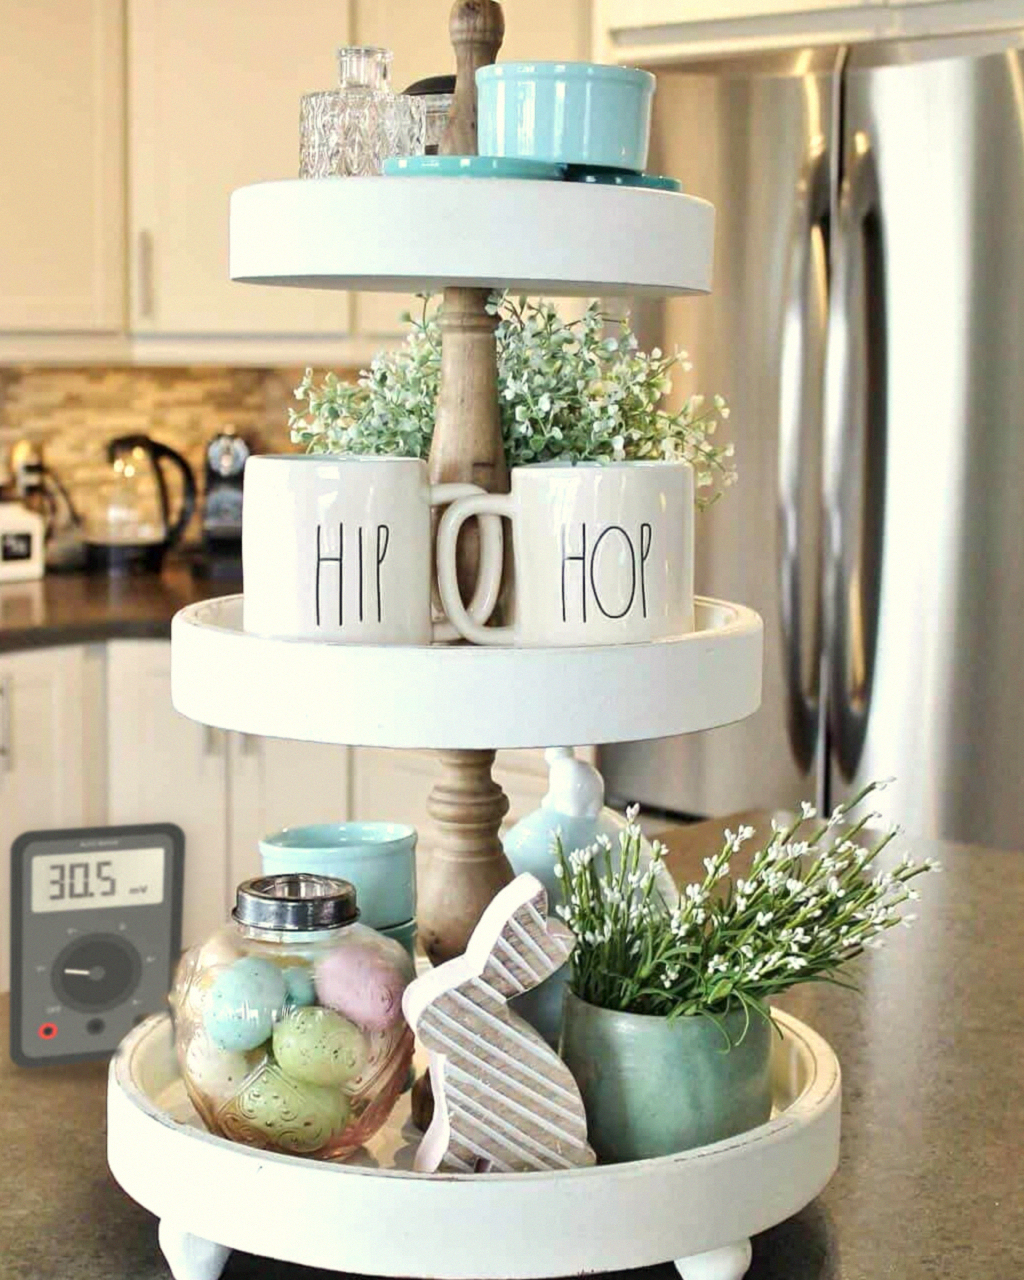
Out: 30.5 mV
